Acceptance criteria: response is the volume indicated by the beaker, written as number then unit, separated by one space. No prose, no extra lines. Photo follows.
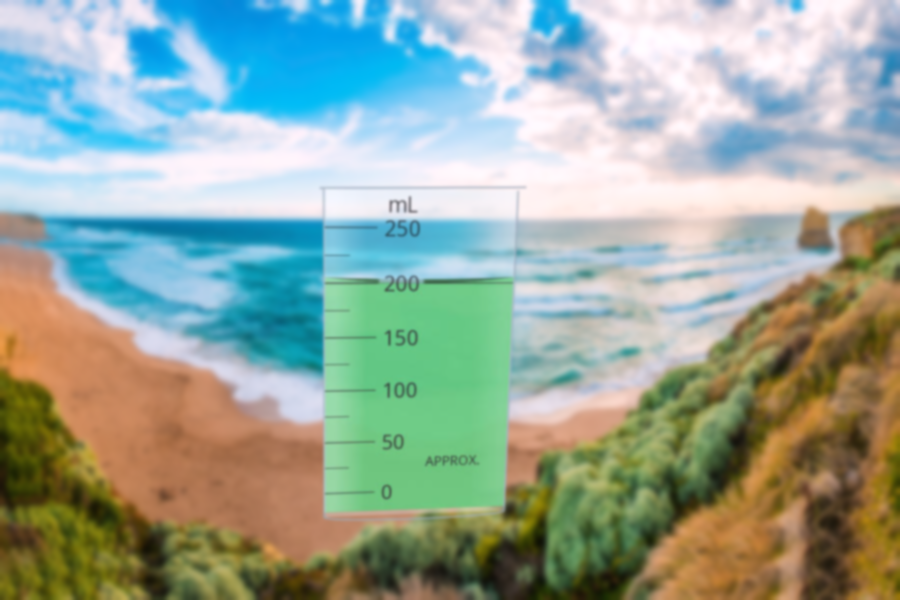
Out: 200 mL
